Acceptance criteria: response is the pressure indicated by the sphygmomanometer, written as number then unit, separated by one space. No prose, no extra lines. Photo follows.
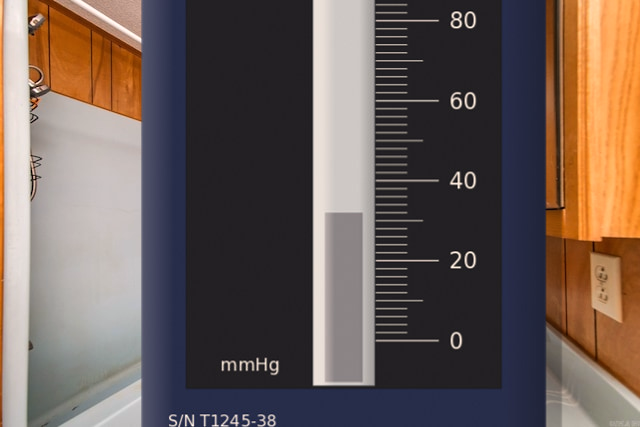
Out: 32 mmHg
